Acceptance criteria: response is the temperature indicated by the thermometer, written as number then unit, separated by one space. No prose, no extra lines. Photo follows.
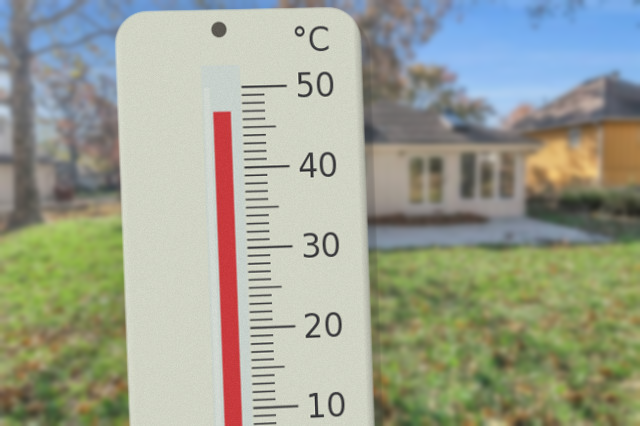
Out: 47 °C
